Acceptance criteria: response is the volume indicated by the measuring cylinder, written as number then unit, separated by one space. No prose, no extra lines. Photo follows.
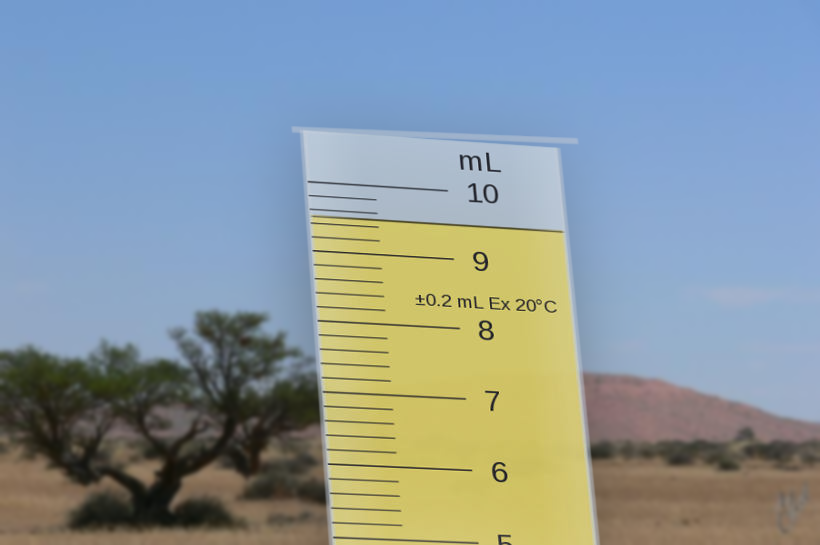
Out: 9.5 mL
